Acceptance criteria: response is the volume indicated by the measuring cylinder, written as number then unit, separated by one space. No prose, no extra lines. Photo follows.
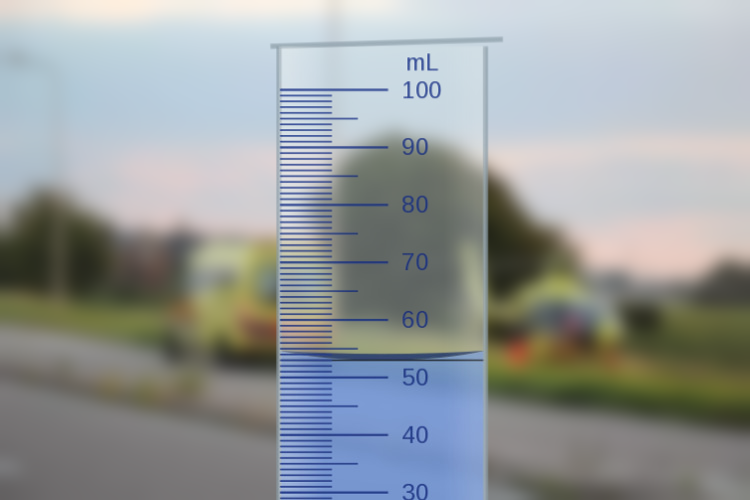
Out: 53 mL
